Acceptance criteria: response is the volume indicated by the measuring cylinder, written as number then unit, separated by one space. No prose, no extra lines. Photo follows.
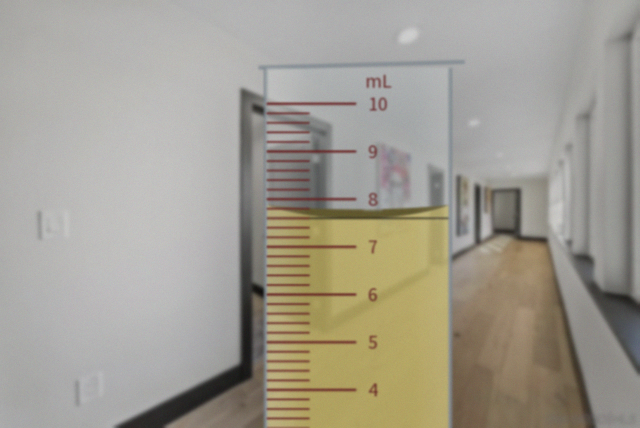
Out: 7.6 mL
